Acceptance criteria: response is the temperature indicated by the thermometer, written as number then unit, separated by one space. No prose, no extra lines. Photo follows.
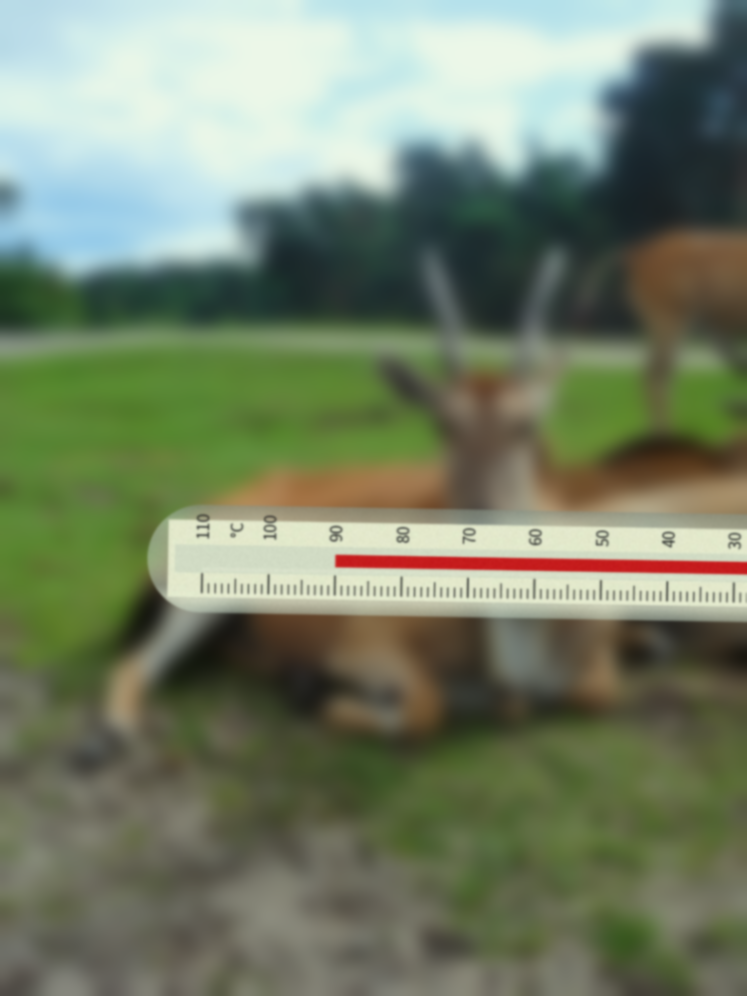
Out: 90 °C
